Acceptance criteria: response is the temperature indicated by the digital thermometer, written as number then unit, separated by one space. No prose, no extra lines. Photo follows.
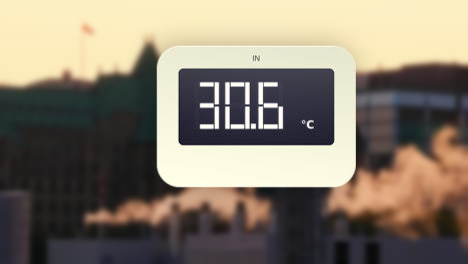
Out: 30.6 °C
